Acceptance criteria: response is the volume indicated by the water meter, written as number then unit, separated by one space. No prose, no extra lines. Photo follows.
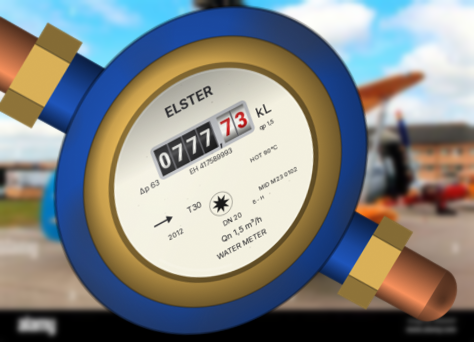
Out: 777.73 kL
